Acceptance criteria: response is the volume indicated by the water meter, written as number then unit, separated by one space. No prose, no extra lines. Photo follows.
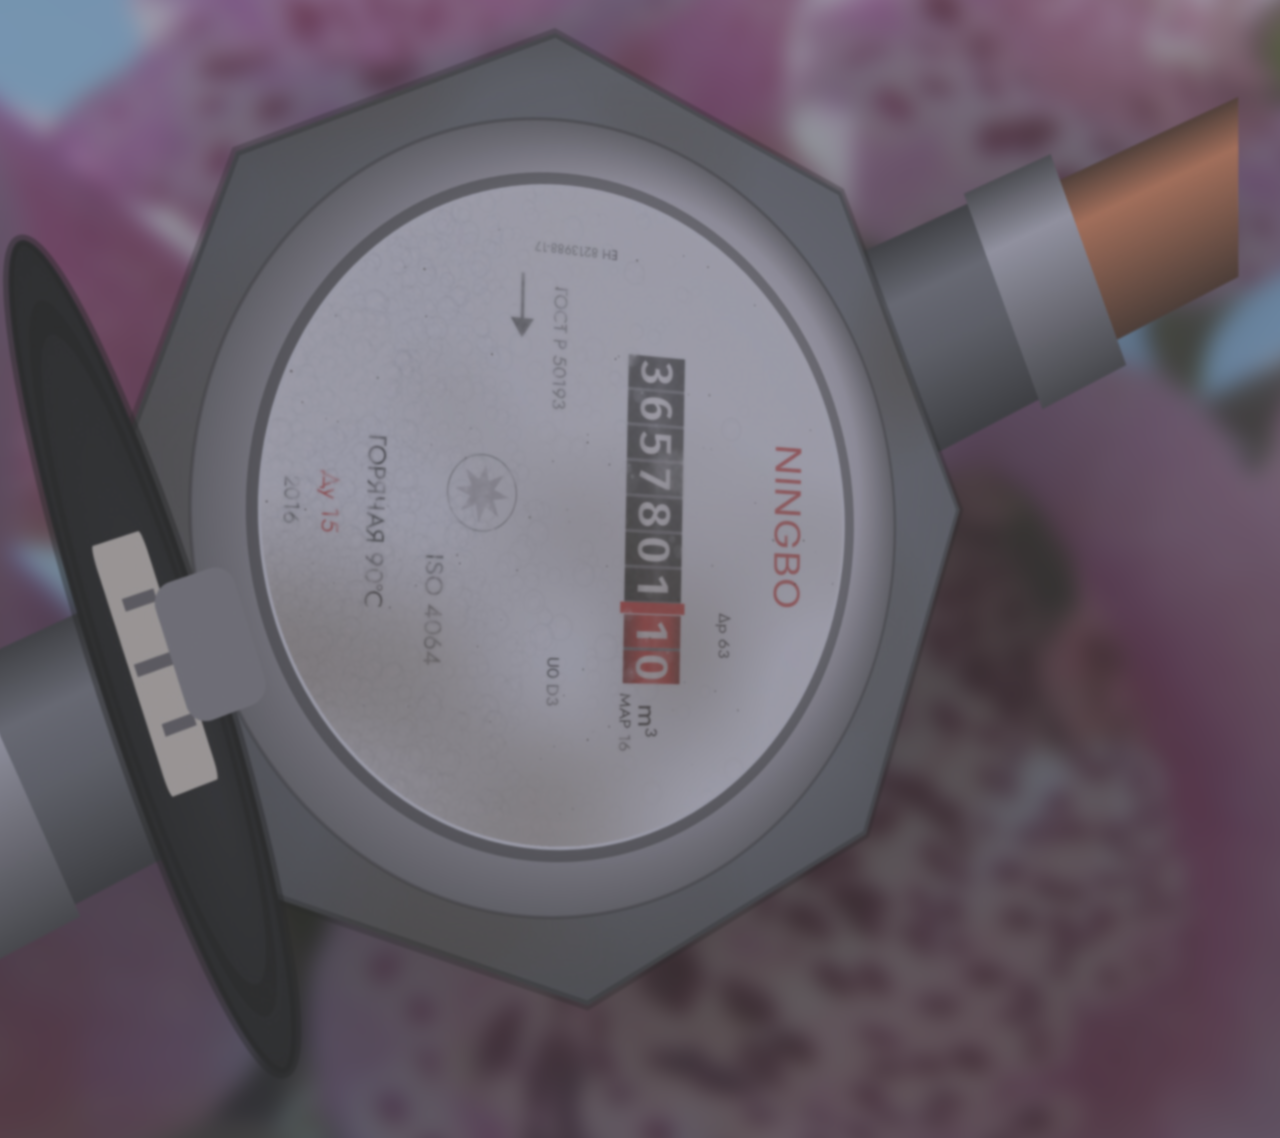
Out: 3657801.10 m³
